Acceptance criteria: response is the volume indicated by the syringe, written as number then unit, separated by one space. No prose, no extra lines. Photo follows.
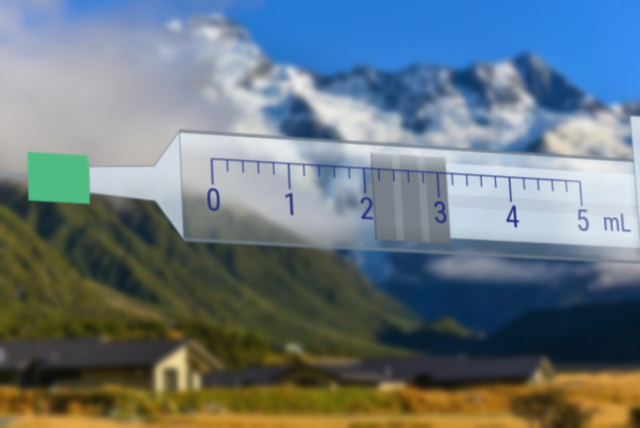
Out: 2.1 mL
